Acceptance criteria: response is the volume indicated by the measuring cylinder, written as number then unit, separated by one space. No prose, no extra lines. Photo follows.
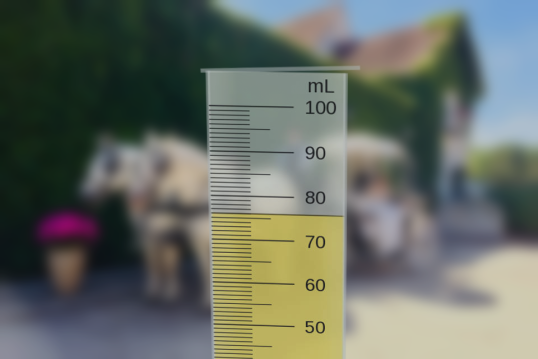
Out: 76 mL
